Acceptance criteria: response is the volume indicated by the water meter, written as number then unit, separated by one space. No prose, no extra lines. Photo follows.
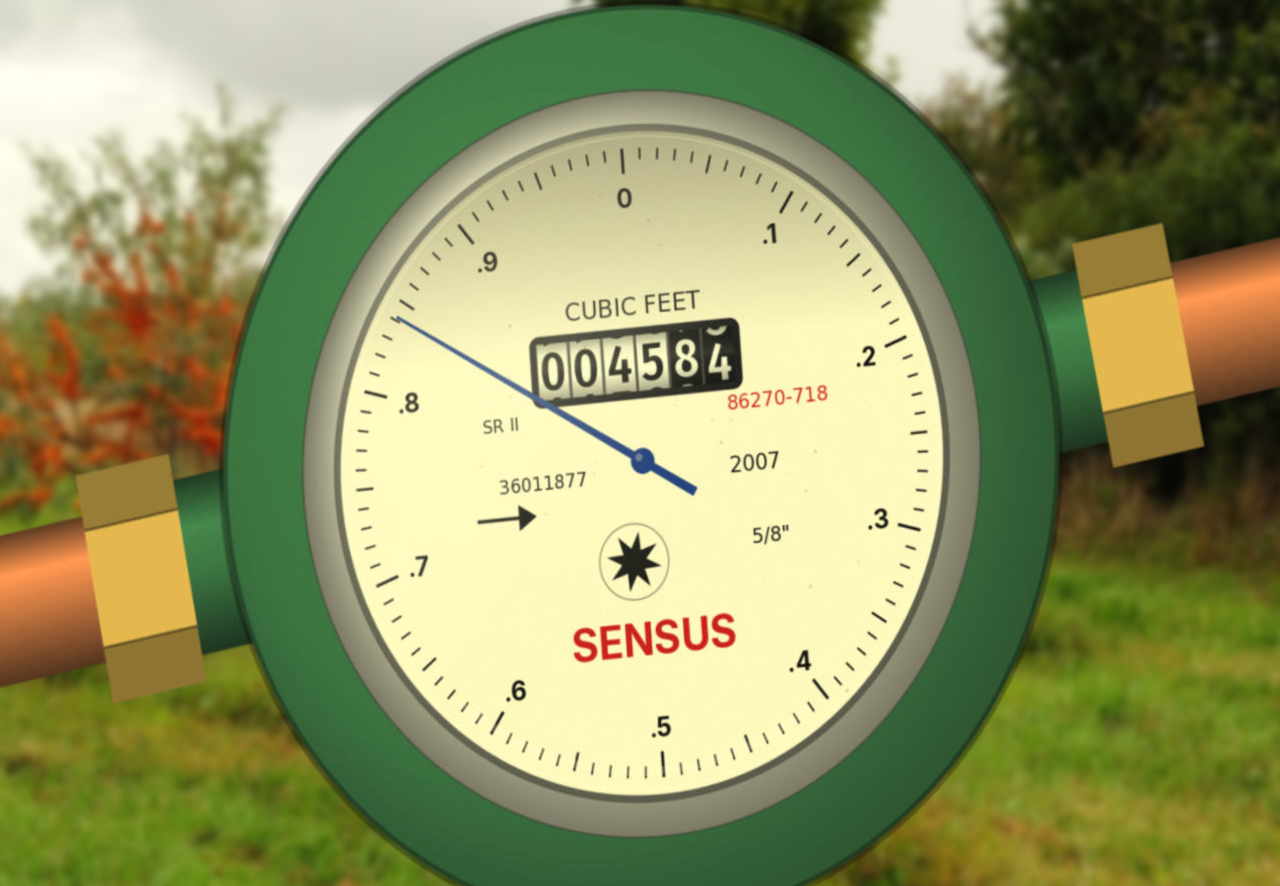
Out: 4583.84 ft³
